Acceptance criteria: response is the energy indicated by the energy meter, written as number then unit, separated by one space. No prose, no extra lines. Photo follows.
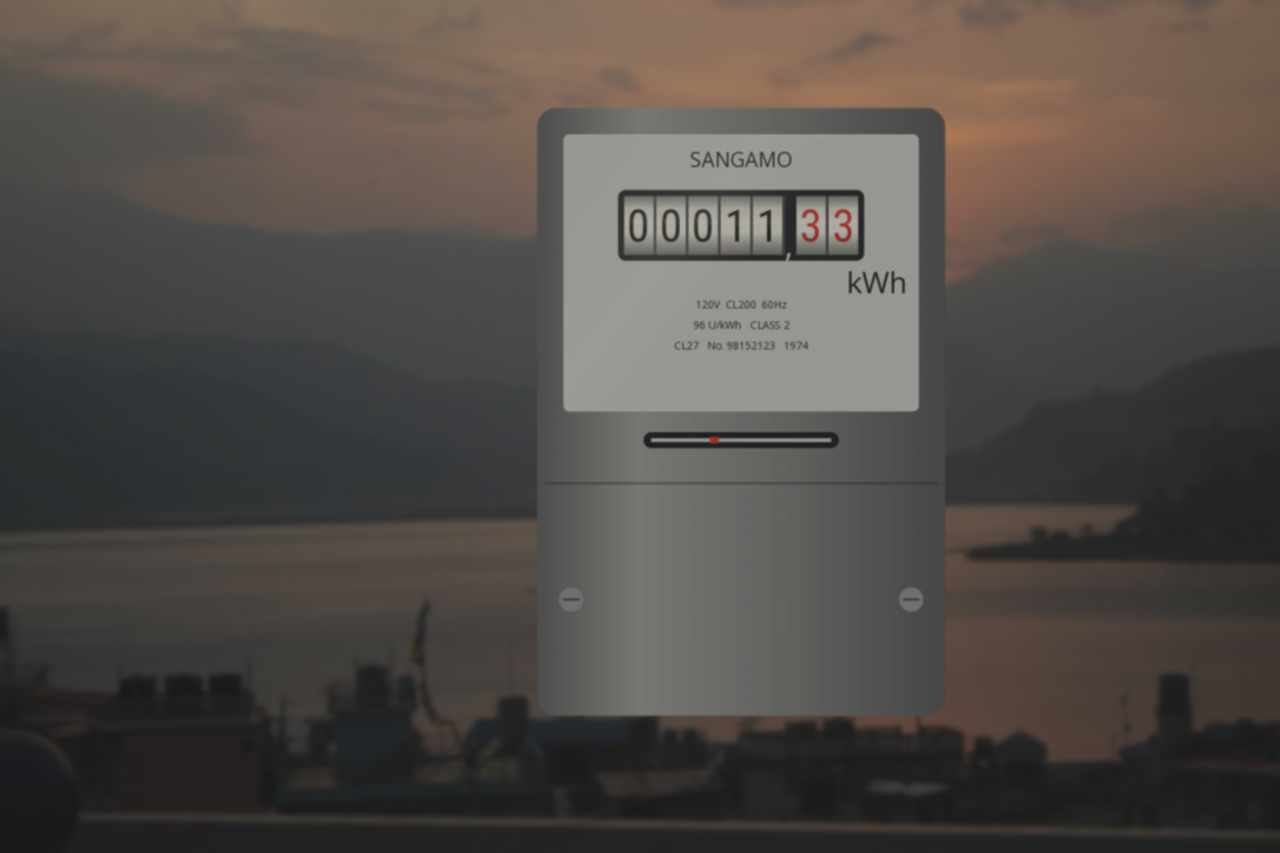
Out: 11.33 kWh
